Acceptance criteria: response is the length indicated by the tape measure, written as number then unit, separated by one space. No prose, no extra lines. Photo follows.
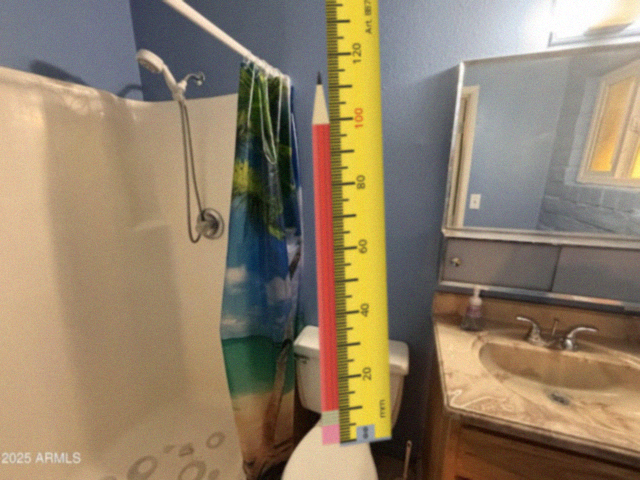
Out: 115 mm
